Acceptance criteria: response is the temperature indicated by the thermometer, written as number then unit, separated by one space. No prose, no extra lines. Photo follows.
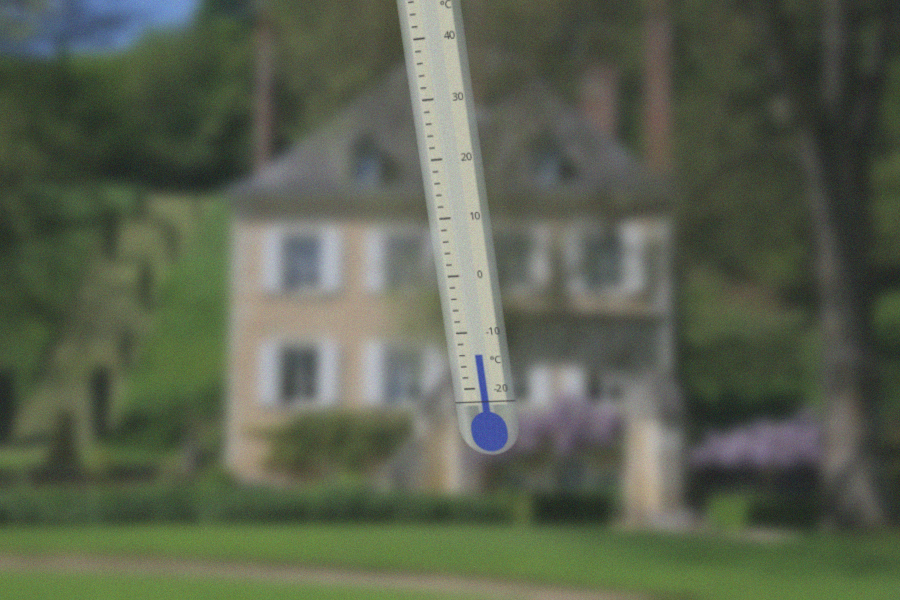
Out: -14 °C
